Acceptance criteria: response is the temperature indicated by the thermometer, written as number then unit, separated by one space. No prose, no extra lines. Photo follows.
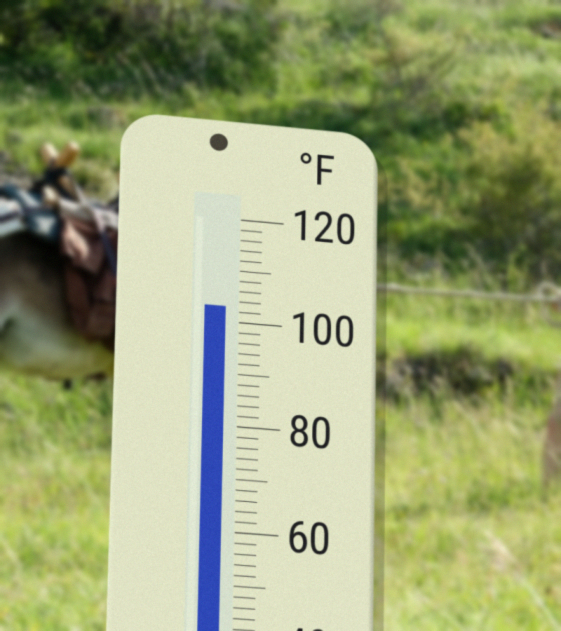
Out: 103 °F
